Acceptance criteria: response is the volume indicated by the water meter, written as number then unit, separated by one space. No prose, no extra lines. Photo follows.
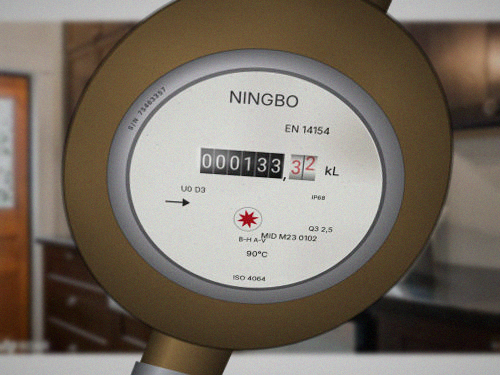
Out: 133.32 kL
